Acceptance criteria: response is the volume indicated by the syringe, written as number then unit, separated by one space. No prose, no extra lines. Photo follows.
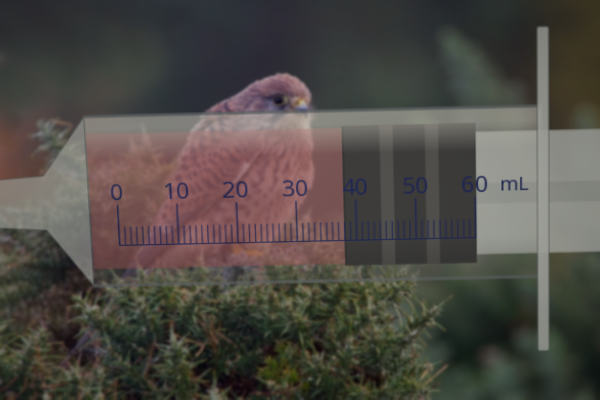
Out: 38 mL
